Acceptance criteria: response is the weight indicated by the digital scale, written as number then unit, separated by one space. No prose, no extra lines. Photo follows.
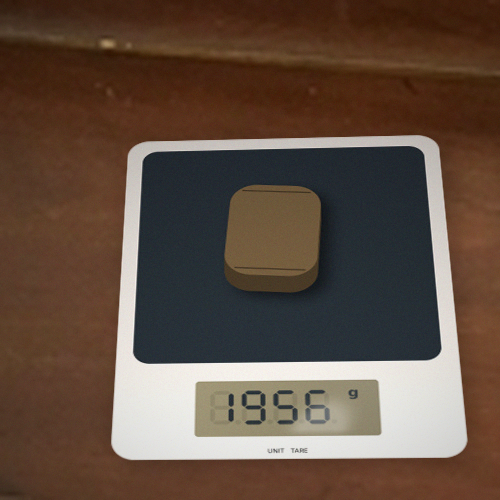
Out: 1956 g
